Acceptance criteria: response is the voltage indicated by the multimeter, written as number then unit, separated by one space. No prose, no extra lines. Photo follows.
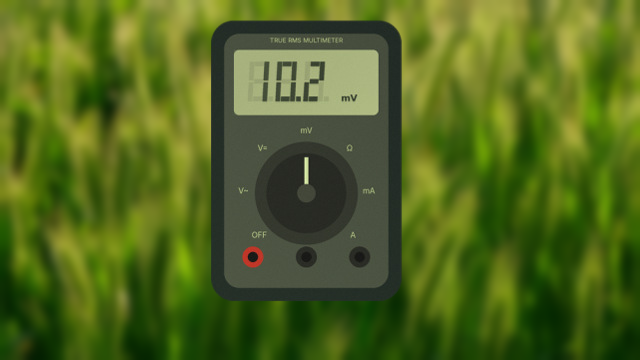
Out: 10.2 mV
